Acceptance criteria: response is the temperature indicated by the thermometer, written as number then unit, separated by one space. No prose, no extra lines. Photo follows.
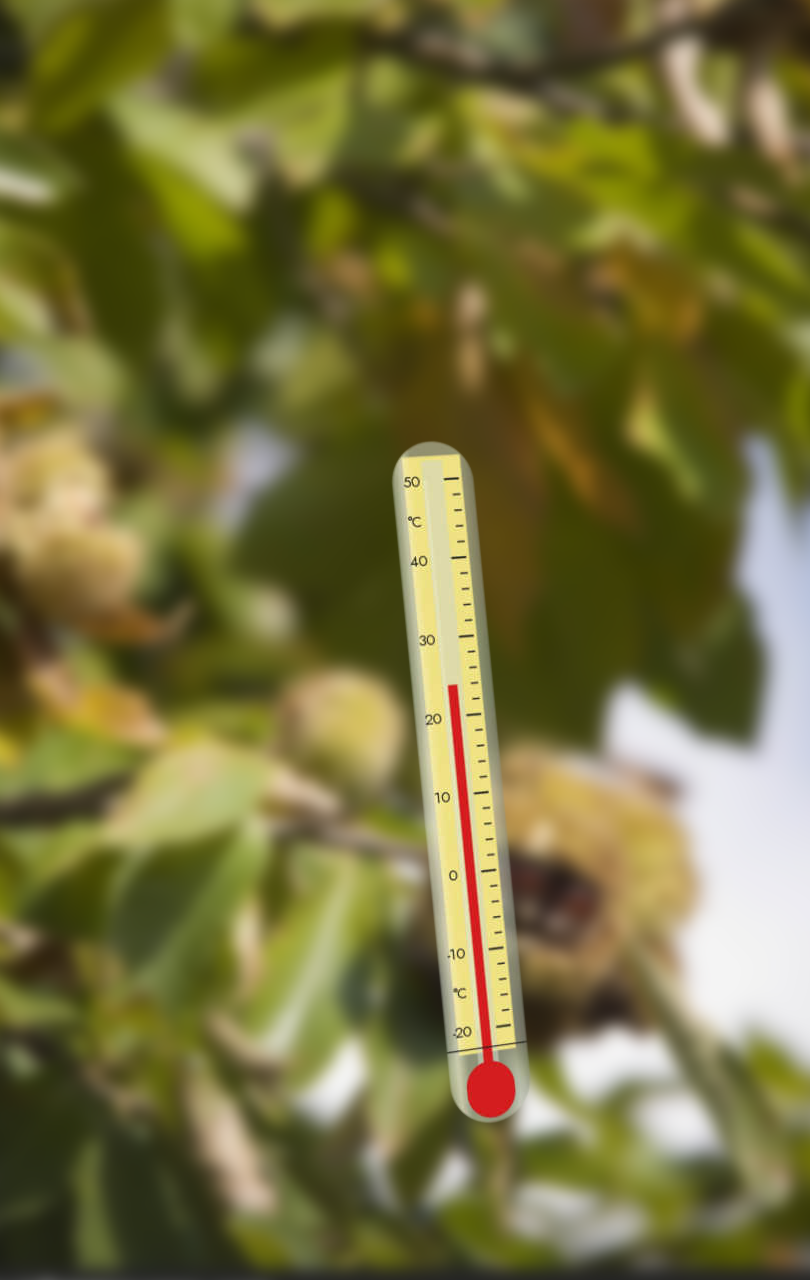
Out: 24 °C
